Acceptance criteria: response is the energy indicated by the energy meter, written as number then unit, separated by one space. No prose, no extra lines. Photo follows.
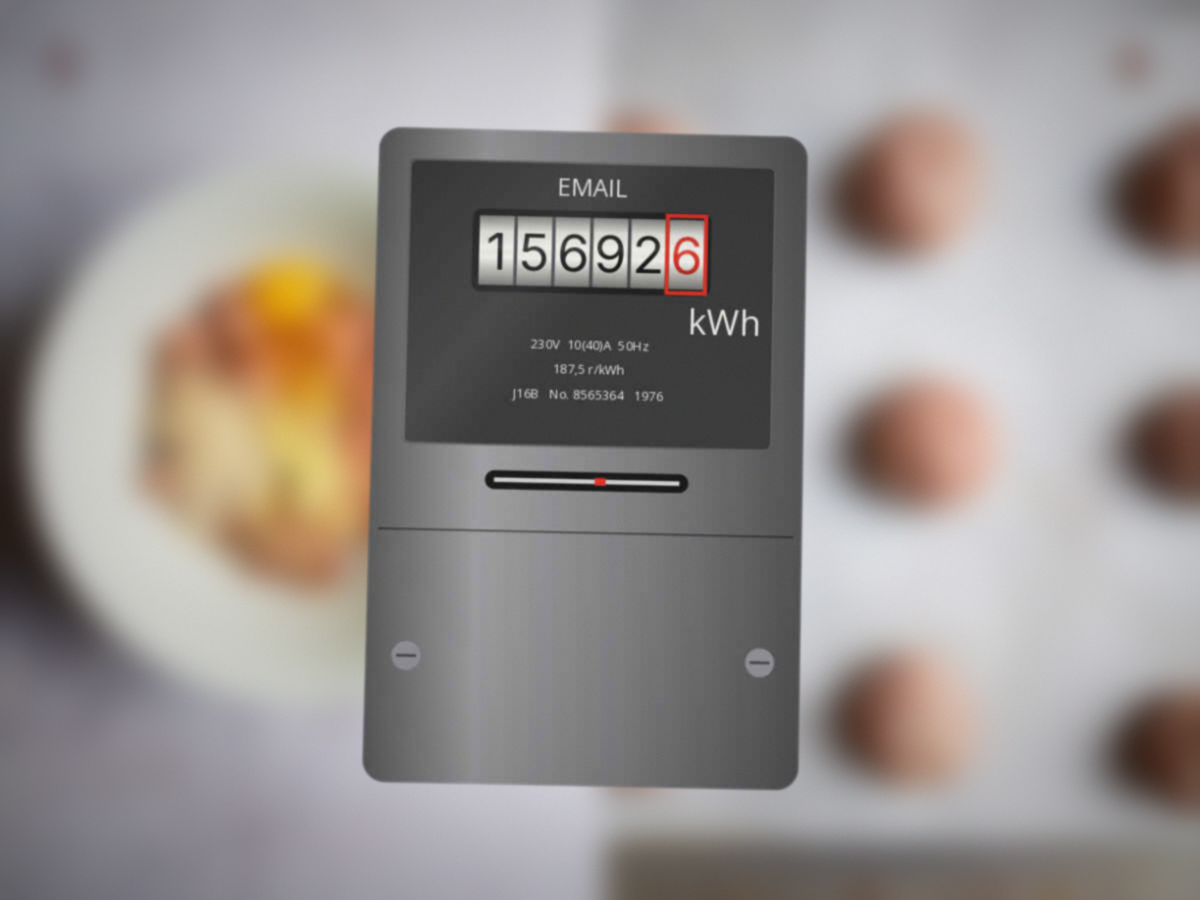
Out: 15692.6 kWh
